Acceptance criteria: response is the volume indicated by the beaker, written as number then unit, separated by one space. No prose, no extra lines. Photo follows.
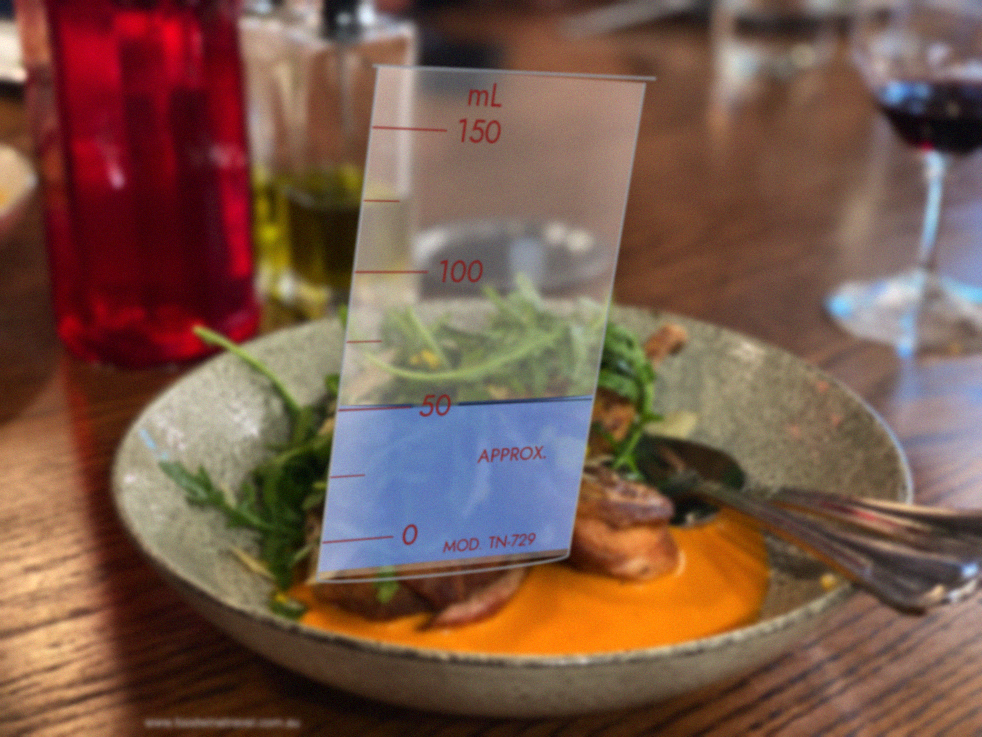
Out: 50 mL
